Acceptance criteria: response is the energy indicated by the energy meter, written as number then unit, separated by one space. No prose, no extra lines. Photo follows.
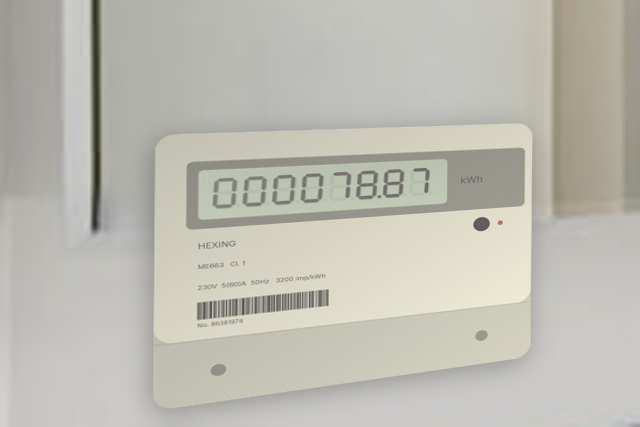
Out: 78.87 kWh
